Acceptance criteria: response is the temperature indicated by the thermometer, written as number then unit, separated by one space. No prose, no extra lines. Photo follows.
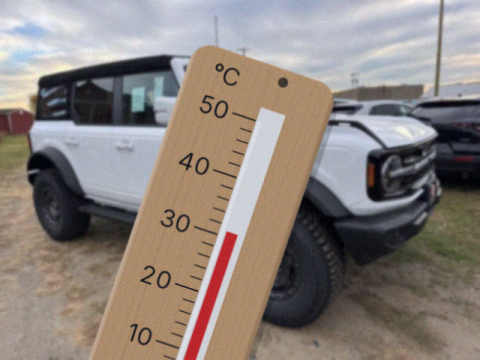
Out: 31 °C
